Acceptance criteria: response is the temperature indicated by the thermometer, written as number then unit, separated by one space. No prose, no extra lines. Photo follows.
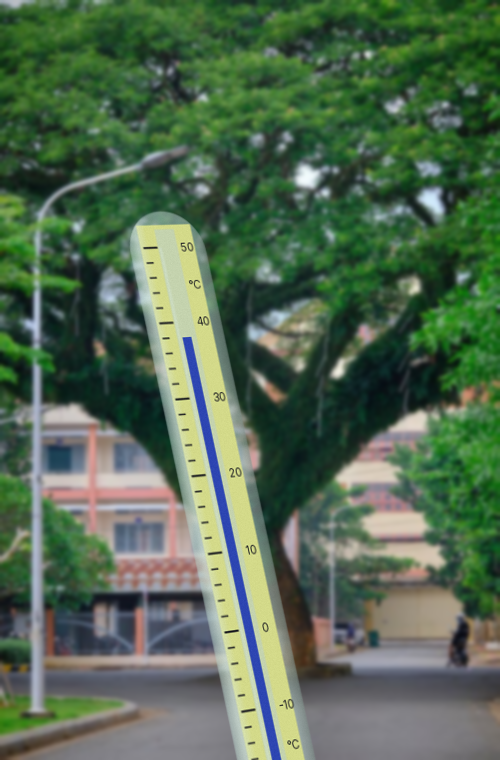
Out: 38 °C
